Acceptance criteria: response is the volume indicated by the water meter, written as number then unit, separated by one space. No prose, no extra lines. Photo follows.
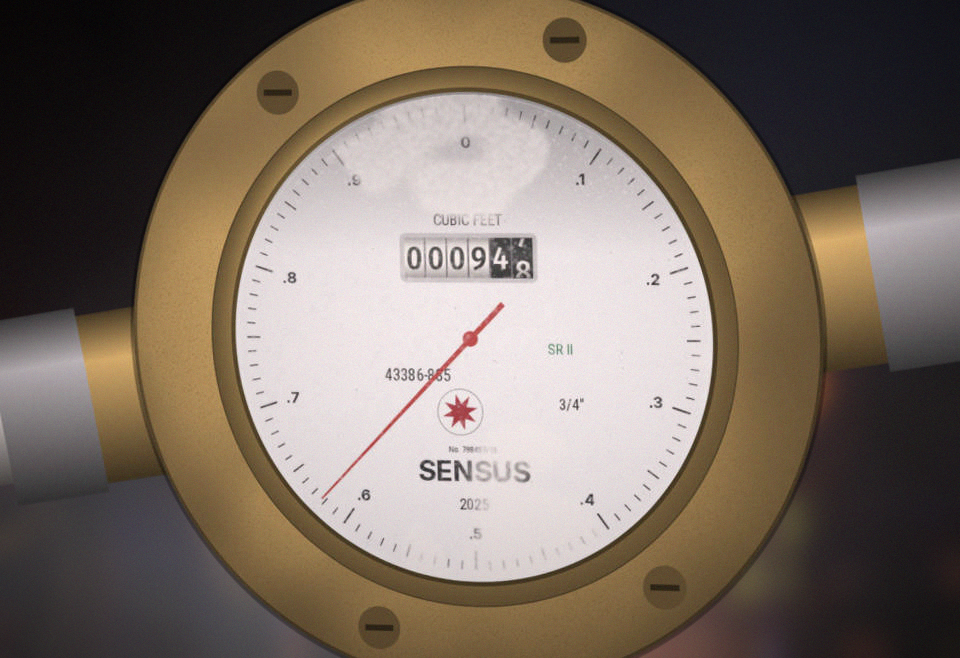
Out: 947.62 ft³
